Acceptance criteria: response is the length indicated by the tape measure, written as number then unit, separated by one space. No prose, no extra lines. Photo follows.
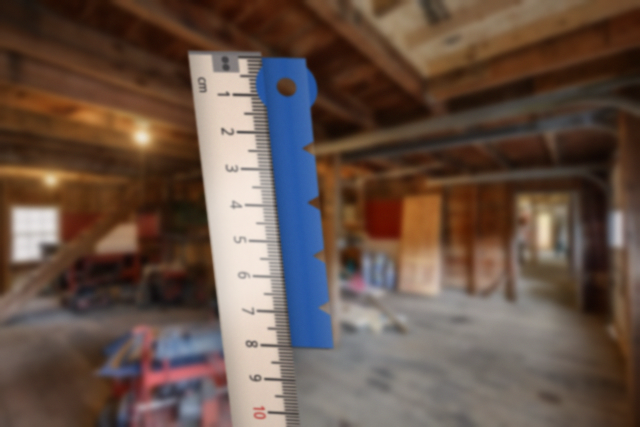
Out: 8 cm
